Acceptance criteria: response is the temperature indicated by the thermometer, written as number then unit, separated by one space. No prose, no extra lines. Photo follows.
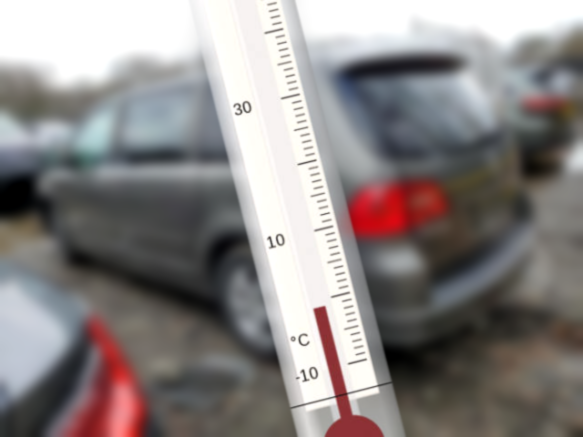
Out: -1 °C
